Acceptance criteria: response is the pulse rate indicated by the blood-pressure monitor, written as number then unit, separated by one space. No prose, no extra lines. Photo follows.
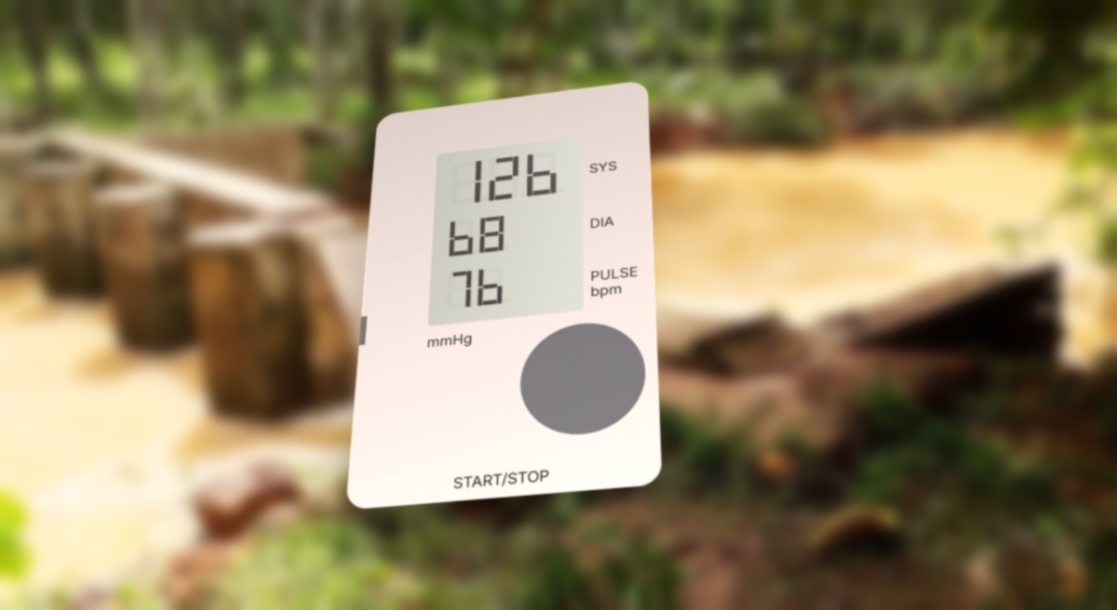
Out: 76 bpm
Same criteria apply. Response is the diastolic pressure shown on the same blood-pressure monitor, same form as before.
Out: 68 mmHg
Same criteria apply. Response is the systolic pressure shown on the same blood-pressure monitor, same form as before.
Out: 126 mmHg
